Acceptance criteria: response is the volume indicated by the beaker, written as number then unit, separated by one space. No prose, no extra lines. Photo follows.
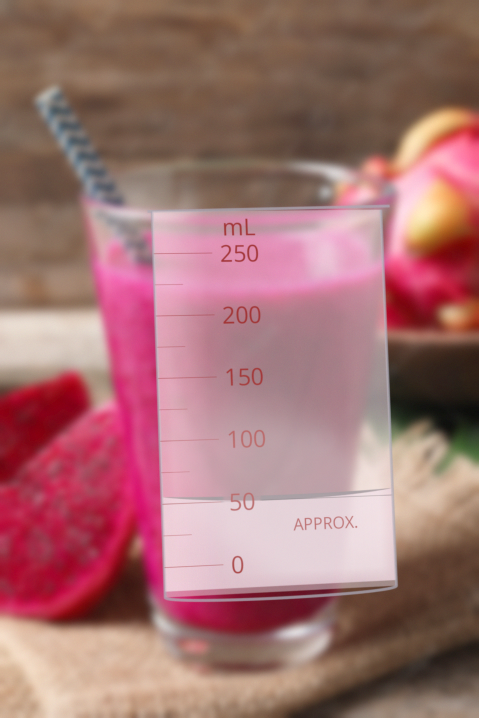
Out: 50 mL
